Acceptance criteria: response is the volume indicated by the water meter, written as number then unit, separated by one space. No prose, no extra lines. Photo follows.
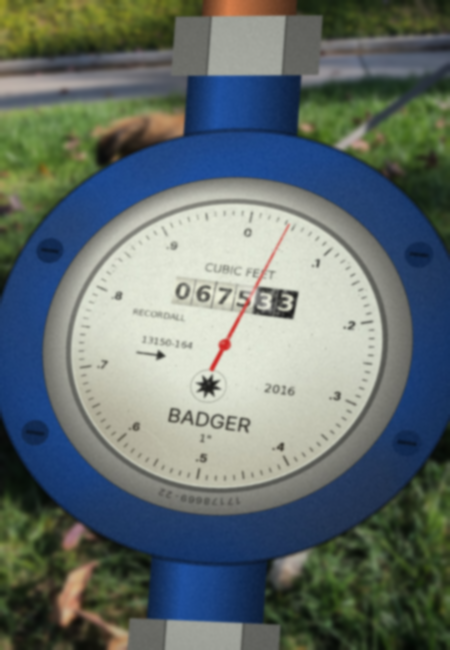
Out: 67533.04 ft³
